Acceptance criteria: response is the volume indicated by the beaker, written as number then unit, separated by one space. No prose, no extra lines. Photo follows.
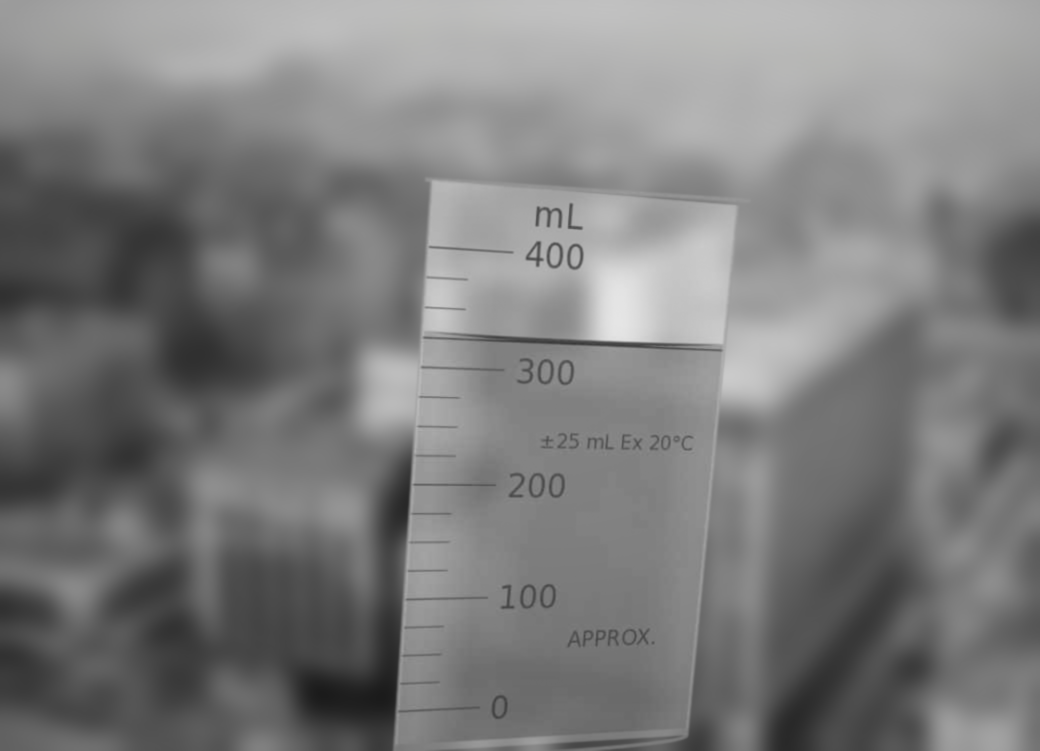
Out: 325 mL
